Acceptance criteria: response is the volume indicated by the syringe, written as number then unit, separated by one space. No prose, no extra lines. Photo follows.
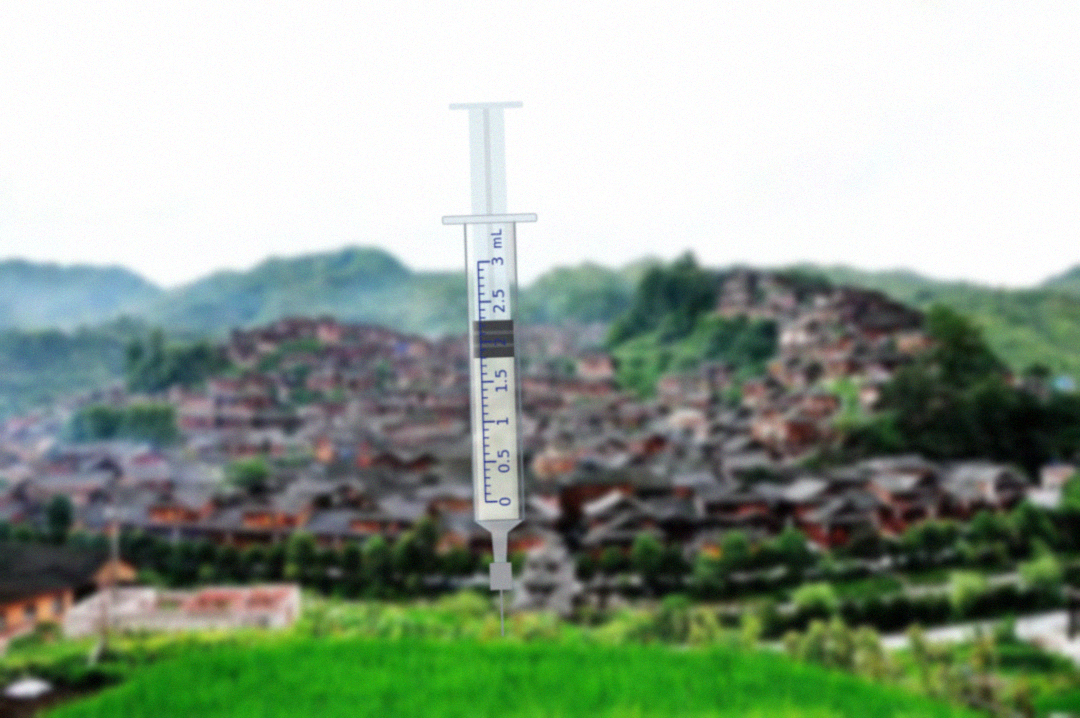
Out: 1.8 mL
